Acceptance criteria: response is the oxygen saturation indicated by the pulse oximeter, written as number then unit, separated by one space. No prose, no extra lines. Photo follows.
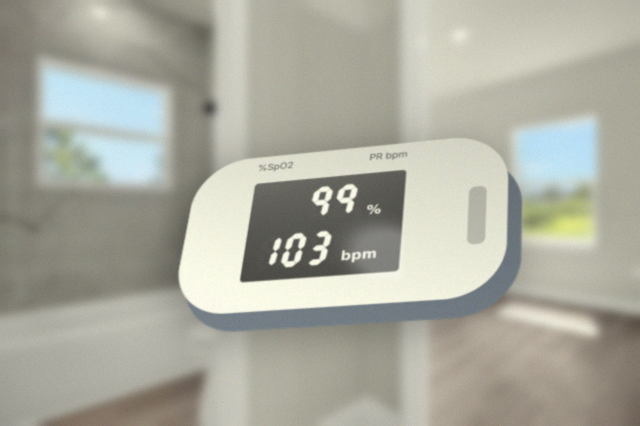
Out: 99 %
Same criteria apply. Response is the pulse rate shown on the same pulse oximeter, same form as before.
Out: 103 bpm
